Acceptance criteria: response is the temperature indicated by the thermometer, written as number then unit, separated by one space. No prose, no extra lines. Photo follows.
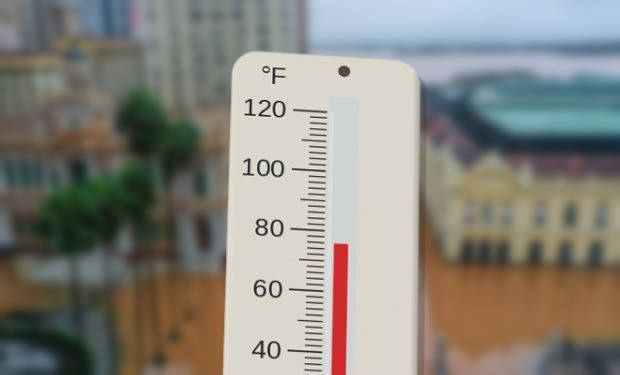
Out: 76 °F
